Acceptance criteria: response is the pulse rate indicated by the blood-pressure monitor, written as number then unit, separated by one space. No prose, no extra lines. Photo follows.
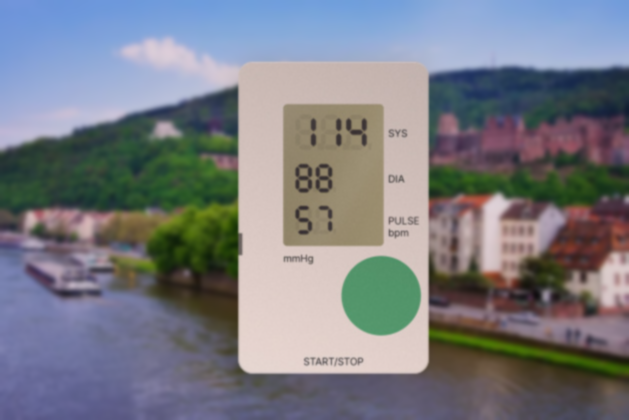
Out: 57 bpm
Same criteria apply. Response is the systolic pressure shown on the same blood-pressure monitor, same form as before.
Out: 114 mmHg
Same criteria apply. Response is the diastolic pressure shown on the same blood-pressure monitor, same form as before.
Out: 88 mmHg
